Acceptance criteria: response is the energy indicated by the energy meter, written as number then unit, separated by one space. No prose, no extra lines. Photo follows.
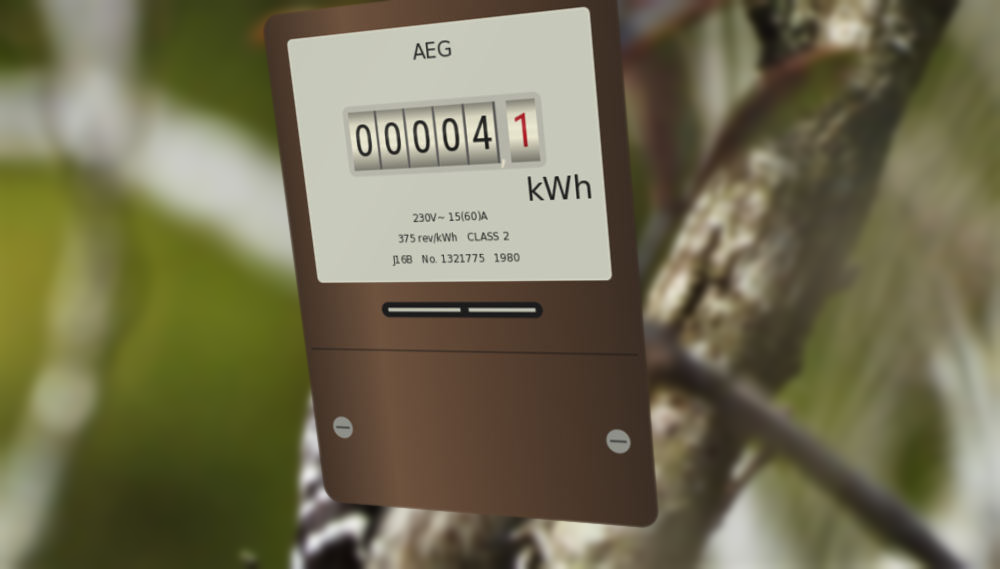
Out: 4.1 kWh
